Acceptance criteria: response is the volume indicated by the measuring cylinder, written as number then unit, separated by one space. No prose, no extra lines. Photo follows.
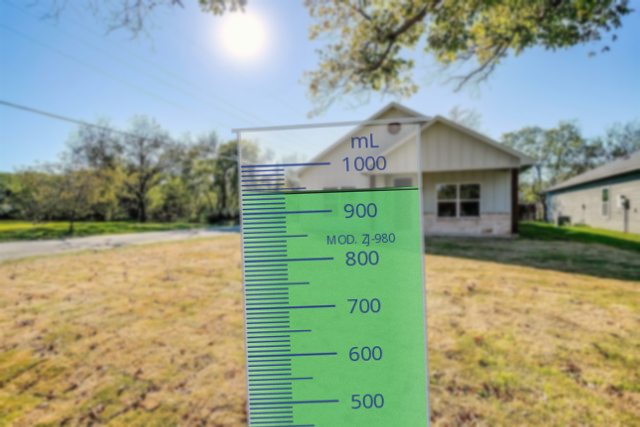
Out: 940 mL
